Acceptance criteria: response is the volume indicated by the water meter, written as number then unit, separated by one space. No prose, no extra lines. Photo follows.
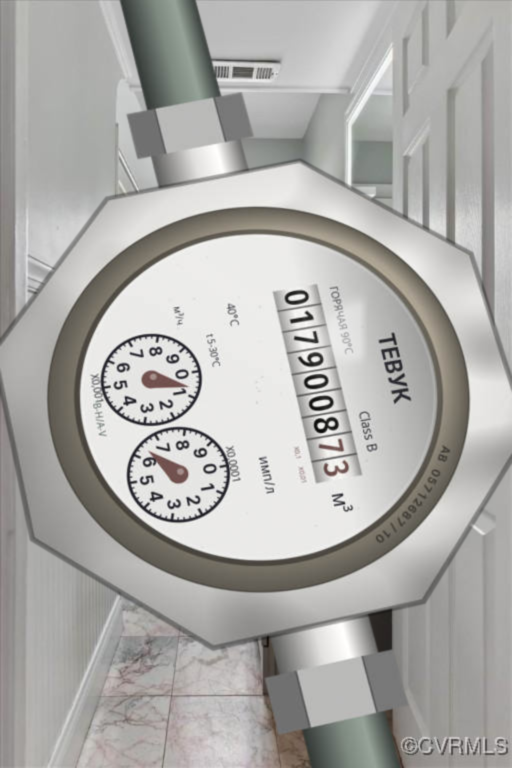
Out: 179008.7306 m³
